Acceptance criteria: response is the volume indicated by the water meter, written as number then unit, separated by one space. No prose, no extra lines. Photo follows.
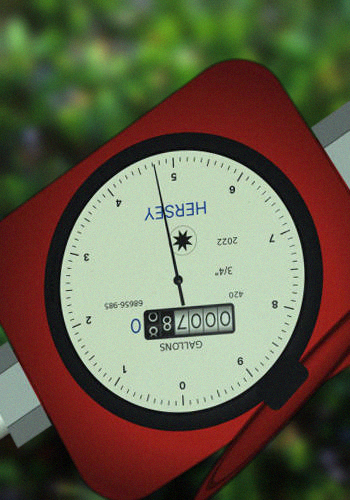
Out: 7884.7 gal
